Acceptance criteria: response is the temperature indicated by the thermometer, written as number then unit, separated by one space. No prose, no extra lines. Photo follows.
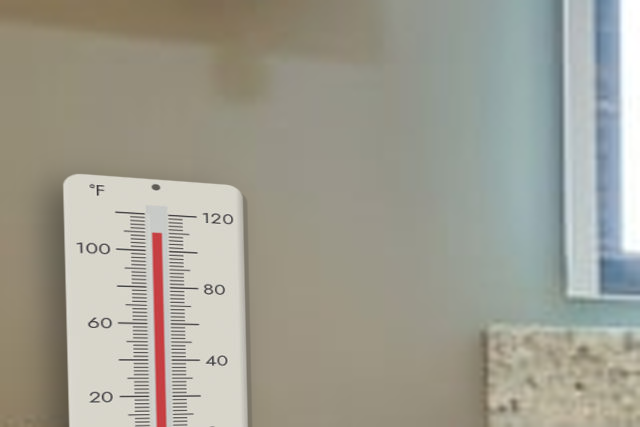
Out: 110 °F
